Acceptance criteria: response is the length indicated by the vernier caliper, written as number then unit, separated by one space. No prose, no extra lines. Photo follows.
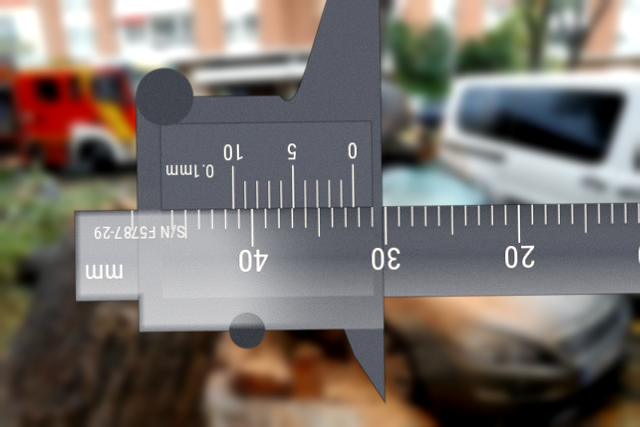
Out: 32.4 mm
